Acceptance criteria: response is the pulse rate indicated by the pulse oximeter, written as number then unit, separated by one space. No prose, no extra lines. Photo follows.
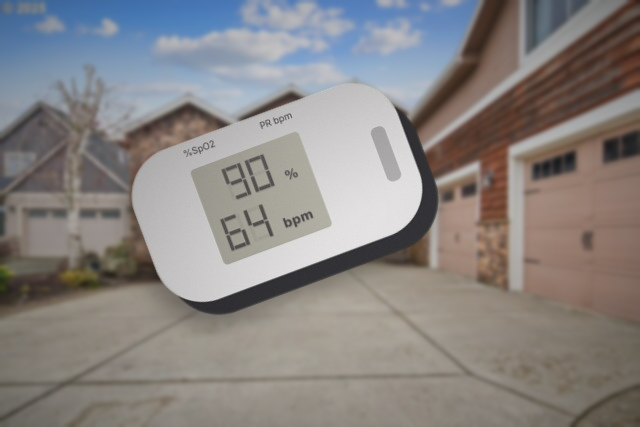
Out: 64 bpm
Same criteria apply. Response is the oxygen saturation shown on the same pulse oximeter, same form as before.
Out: 90 %
